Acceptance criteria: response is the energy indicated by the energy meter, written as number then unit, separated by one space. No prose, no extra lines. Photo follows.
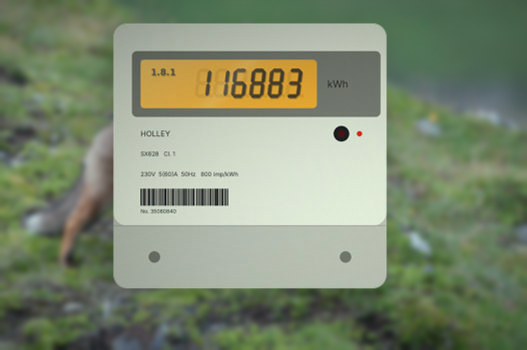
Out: 116883 kWh
